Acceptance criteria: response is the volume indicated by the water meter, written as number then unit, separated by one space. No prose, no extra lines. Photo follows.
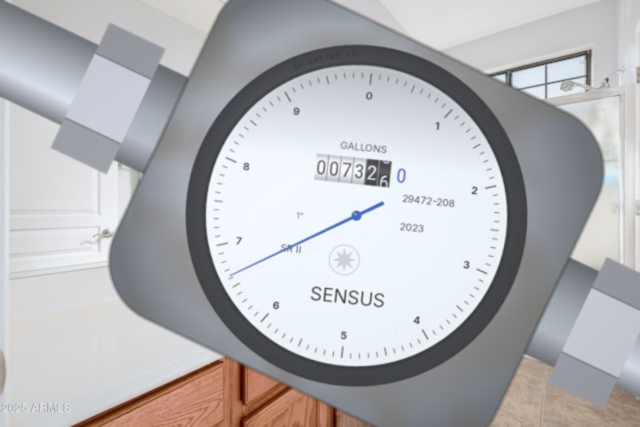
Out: 73256.6 gal
